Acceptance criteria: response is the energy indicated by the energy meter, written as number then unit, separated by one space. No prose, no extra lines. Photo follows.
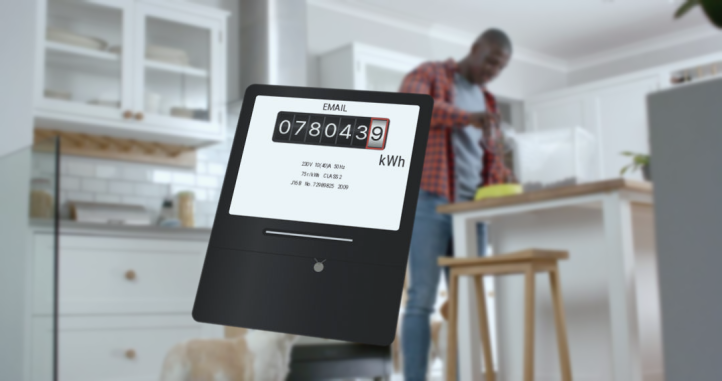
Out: 78043.9 kWh
